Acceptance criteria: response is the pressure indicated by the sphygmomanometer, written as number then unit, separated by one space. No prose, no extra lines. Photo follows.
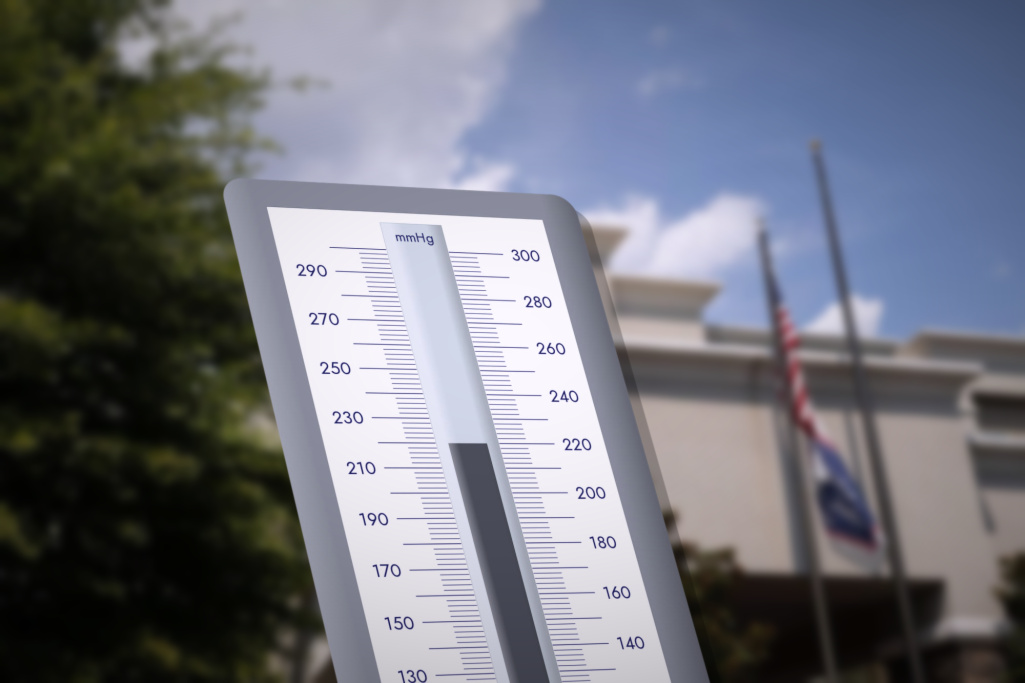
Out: 220 mmHg
